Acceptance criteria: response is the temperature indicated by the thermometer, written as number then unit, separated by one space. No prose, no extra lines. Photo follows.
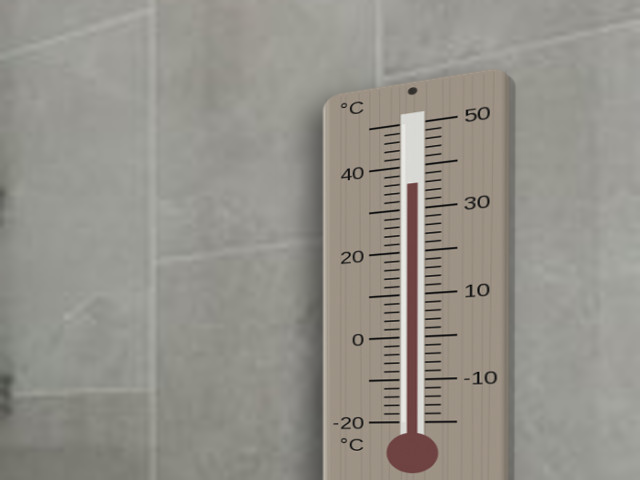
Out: 36 °C
